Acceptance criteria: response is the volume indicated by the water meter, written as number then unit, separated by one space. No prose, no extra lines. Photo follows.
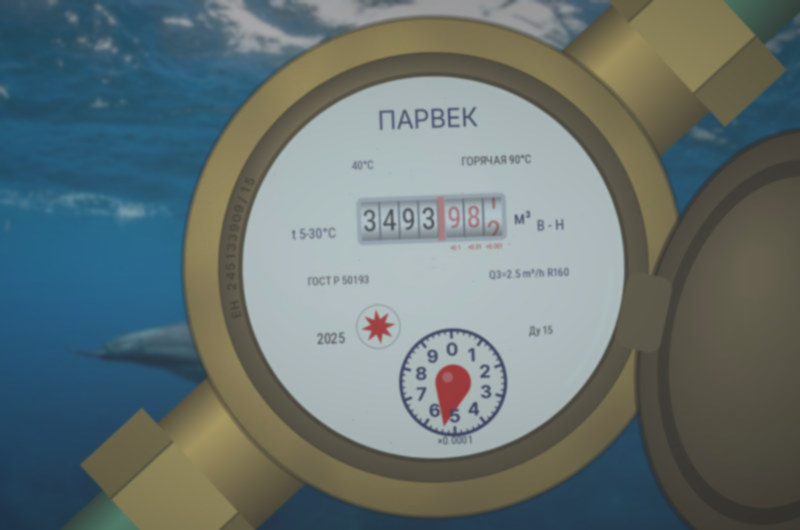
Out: 3493.9815 m³
